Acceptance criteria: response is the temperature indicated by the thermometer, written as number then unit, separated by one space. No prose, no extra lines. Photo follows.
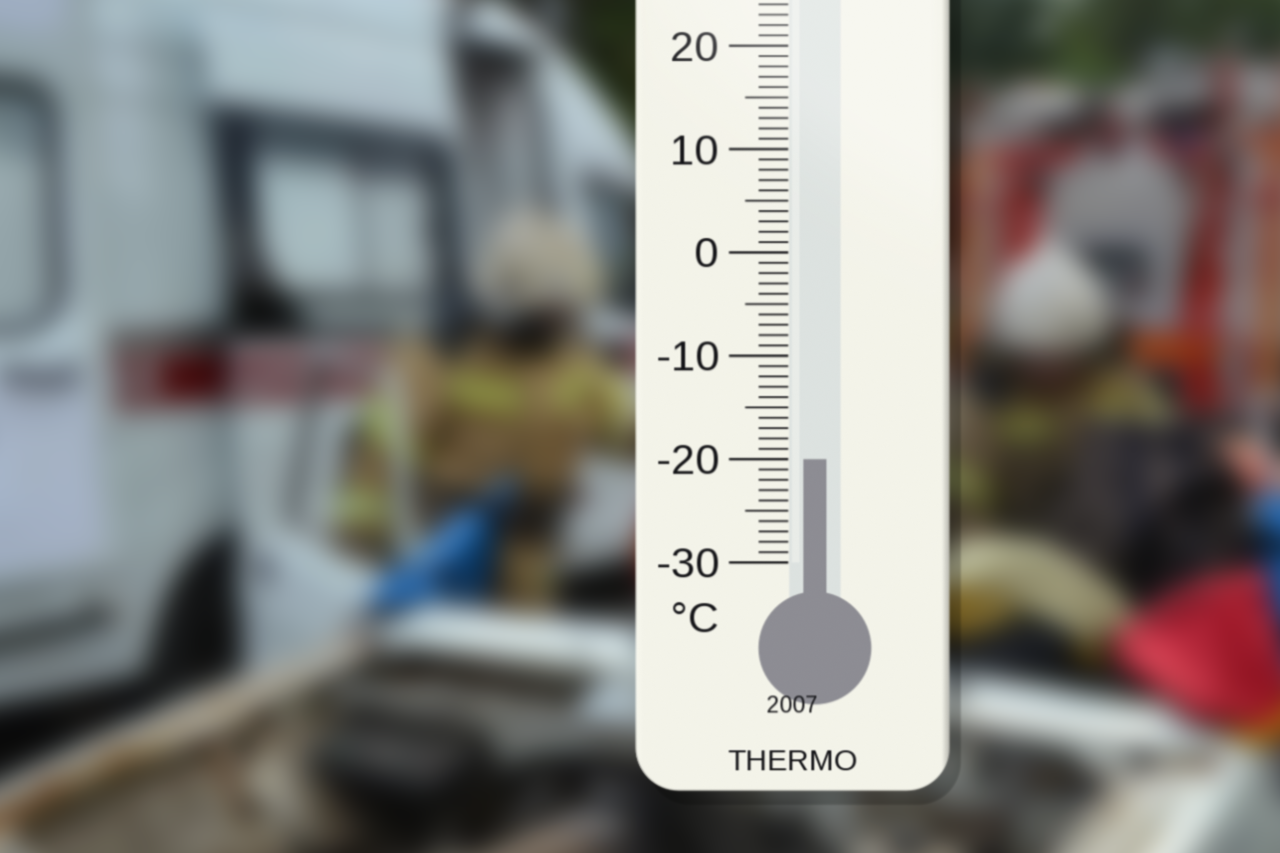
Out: -20 °C
